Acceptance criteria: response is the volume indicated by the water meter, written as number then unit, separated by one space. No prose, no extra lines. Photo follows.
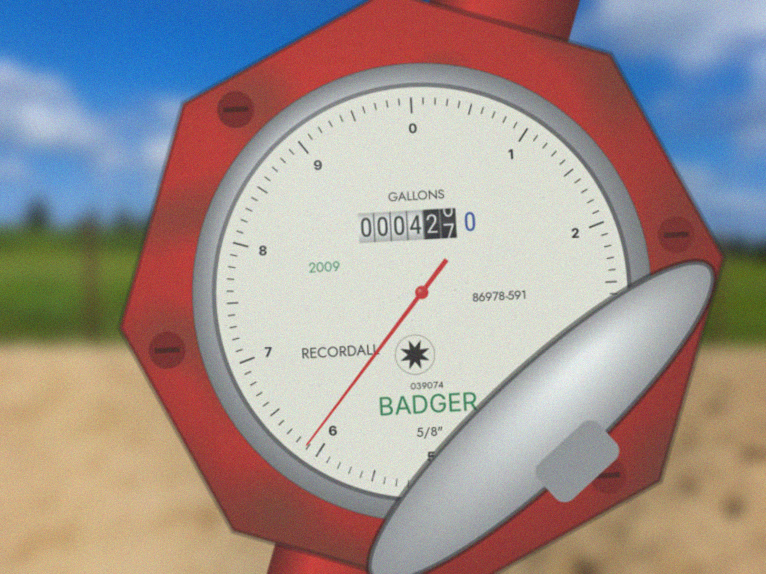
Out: 4266.1 gal
